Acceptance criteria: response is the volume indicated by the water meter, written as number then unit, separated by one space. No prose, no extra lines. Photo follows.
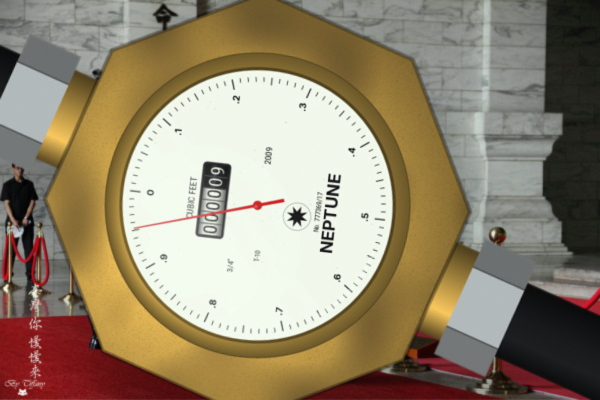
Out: 8.95 ft³
